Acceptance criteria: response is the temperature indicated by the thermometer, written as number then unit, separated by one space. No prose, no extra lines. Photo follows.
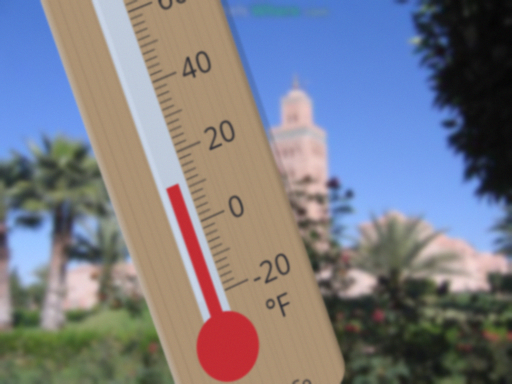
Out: 12 °F
